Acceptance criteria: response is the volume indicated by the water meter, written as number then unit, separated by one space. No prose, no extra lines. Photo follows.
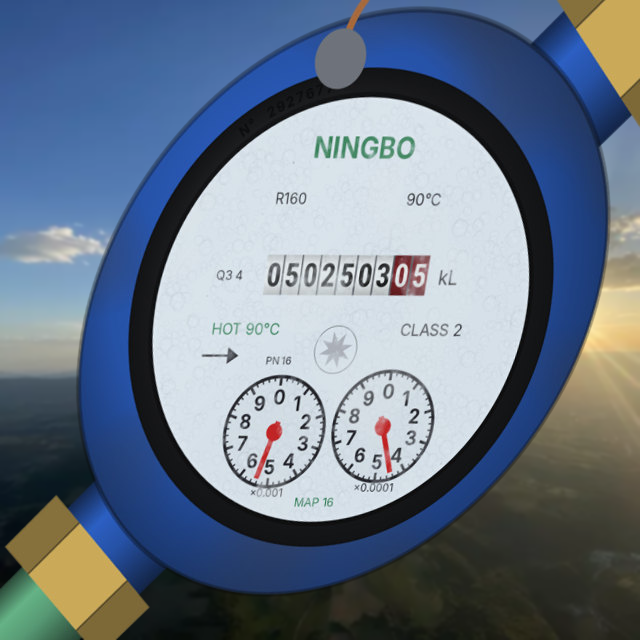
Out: 502503.0554 kL
